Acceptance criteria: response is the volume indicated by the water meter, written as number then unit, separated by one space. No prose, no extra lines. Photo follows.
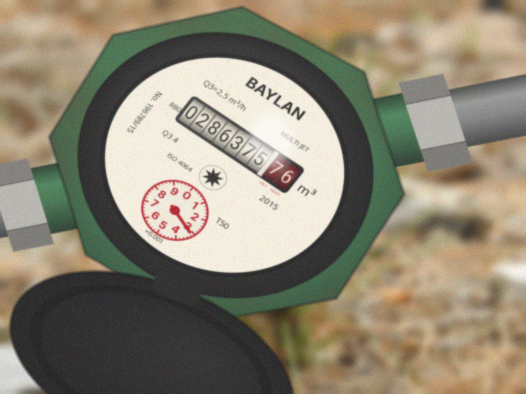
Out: 286375.763 m³
